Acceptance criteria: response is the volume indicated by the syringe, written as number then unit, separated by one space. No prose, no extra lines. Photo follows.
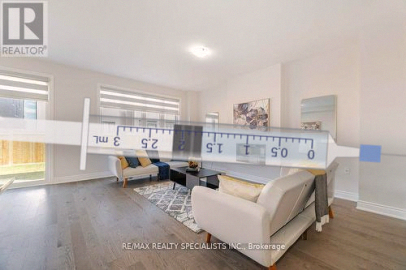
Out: 1.7 mL
